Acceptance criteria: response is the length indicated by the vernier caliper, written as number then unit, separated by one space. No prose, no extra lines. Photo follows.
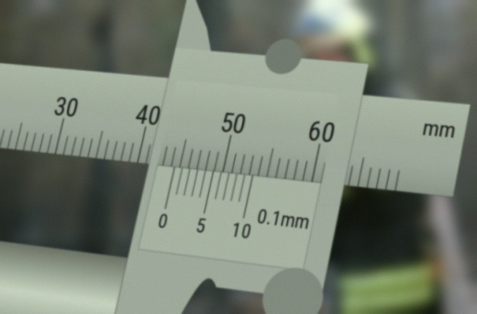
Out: 44.4 mm
